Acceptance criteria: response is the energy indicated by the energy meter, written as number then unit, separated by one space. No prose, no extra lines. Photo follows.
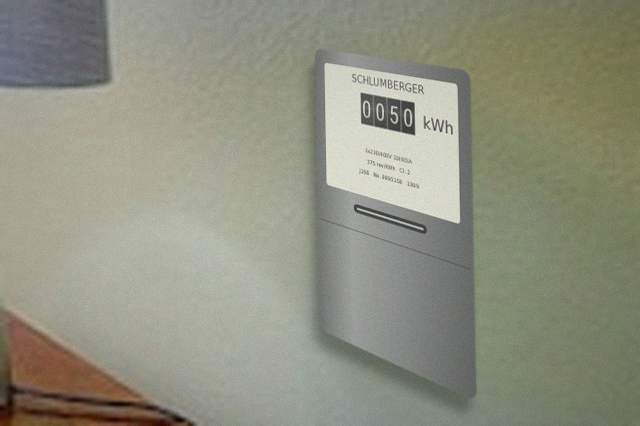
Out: 50 kWh
